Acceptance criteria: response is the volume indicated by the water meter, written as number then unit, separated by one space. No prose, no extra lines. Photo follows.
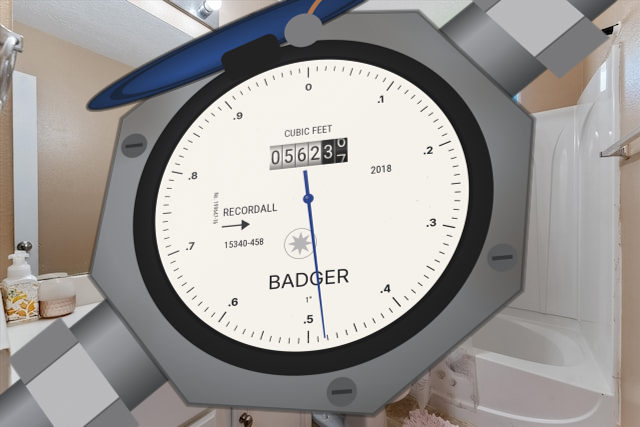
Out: 56236.48 ft³
